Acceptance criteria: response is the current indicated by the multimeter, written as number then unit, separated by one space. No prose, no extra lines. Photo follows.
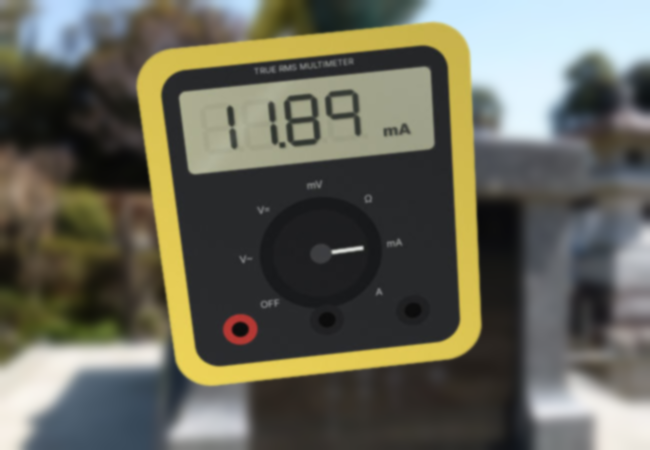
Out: 11.89 mA
